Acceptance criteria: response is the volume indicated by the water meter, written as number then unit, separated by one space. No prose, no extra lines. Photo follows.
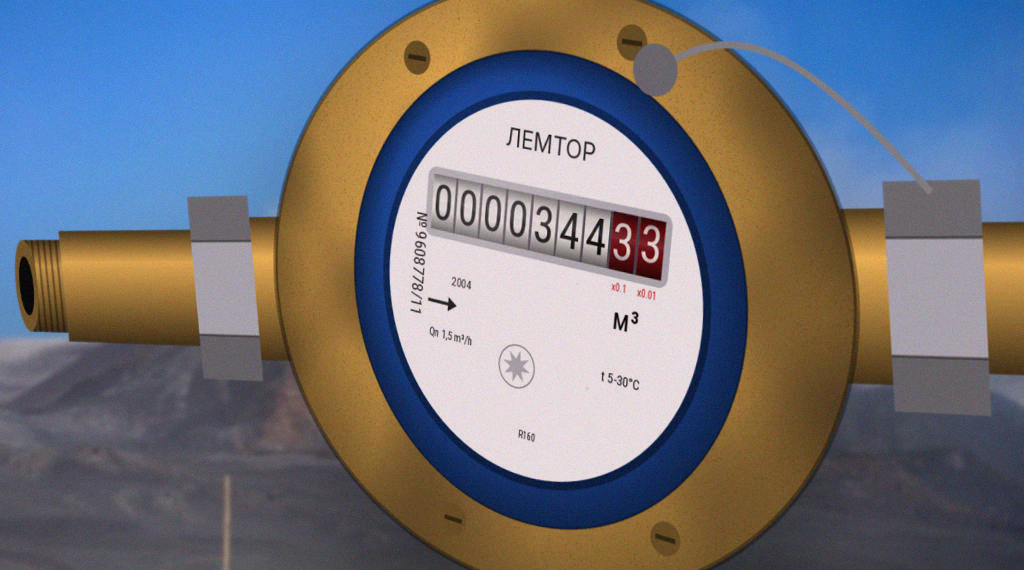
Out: 344.33 m³
